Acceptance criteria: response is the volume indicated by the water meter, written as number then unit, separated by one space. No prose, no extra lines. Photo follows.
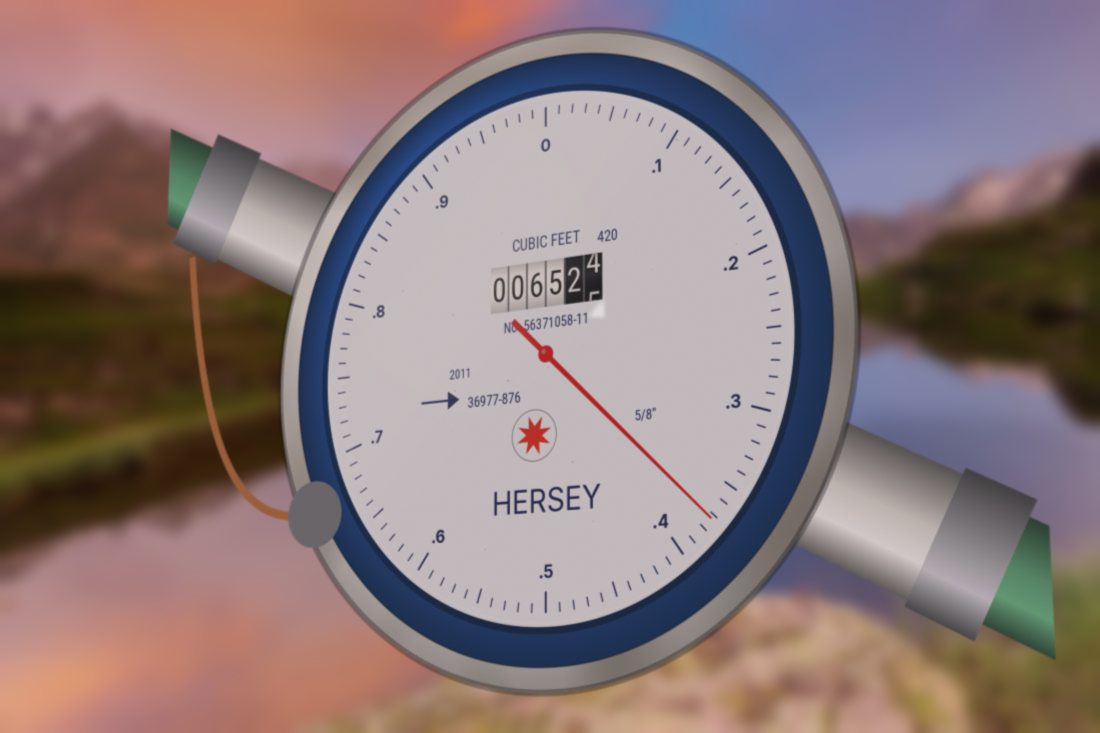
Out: 6524.37 ft³
